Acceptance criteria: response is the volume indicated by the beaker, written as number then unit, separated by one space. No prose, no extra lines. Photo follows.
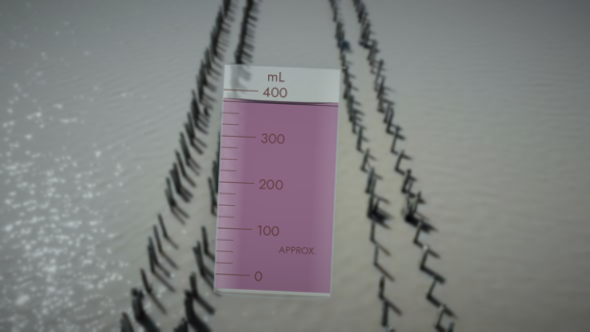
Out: 375 mL
